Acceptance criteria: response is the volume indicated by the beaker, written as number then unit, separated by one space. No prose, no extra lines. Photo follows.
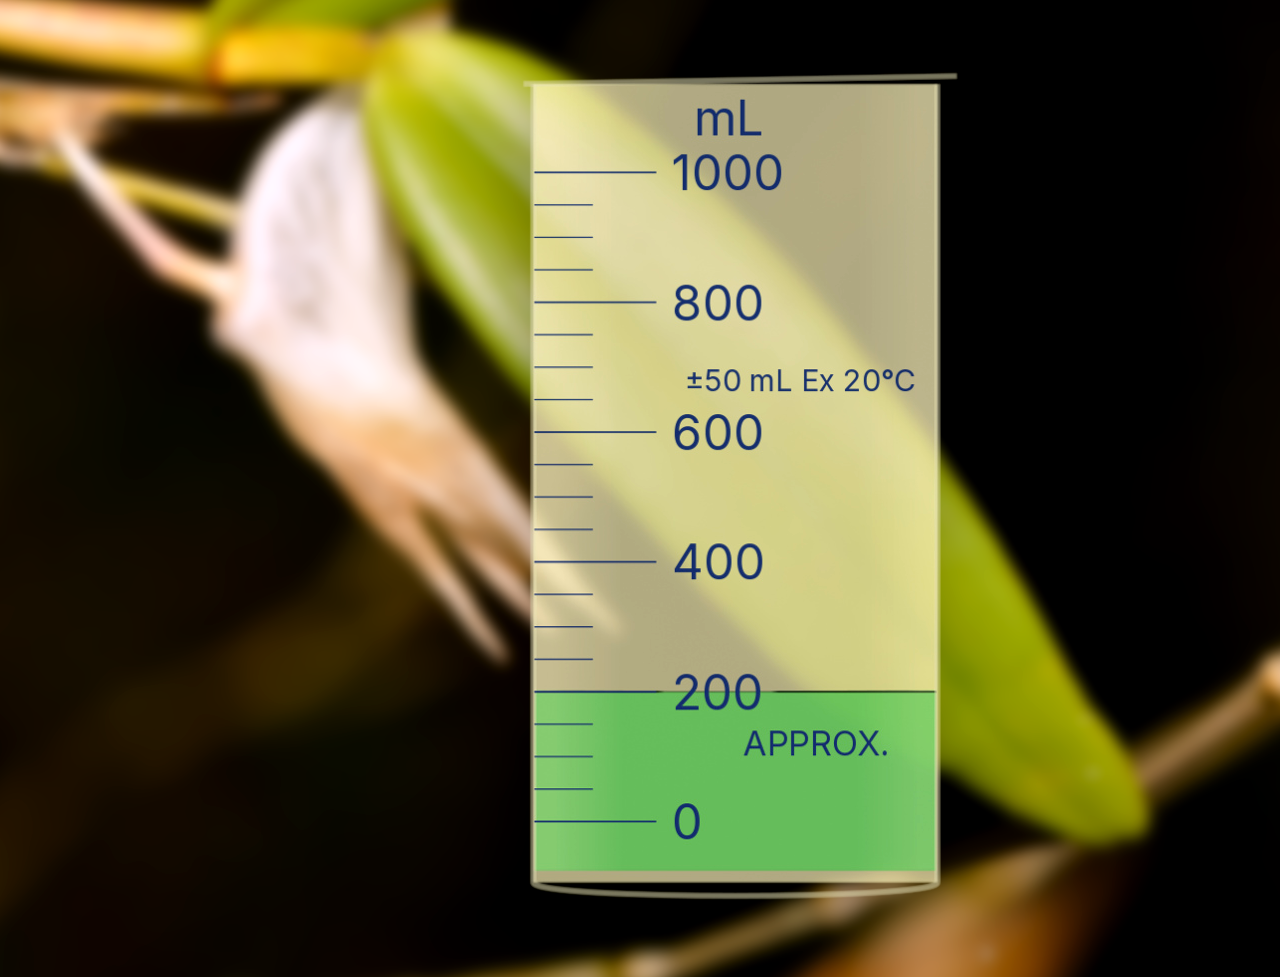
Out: 200 mL
